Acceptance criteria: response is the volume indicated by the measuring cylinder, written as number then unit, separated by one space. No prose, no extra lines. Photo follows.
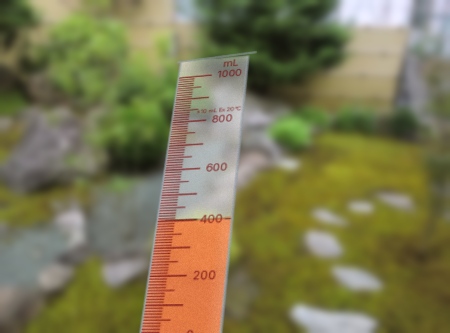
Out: 400 mL
